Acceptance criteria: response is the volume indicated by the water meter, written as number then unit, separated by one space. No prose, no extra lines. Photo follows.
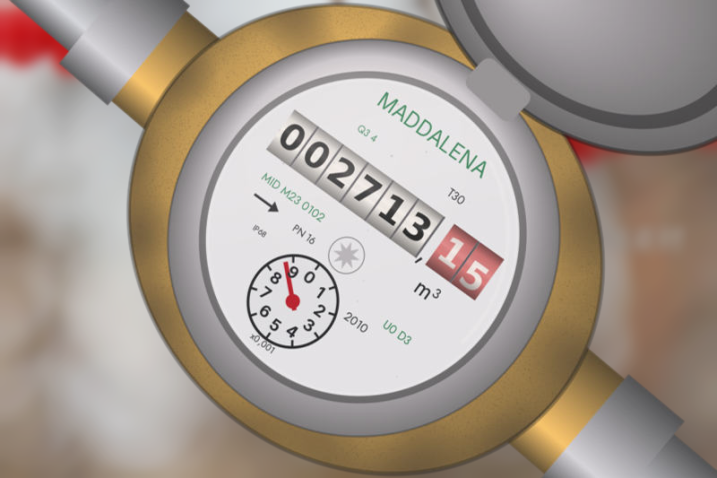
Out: 2713.148 m³
